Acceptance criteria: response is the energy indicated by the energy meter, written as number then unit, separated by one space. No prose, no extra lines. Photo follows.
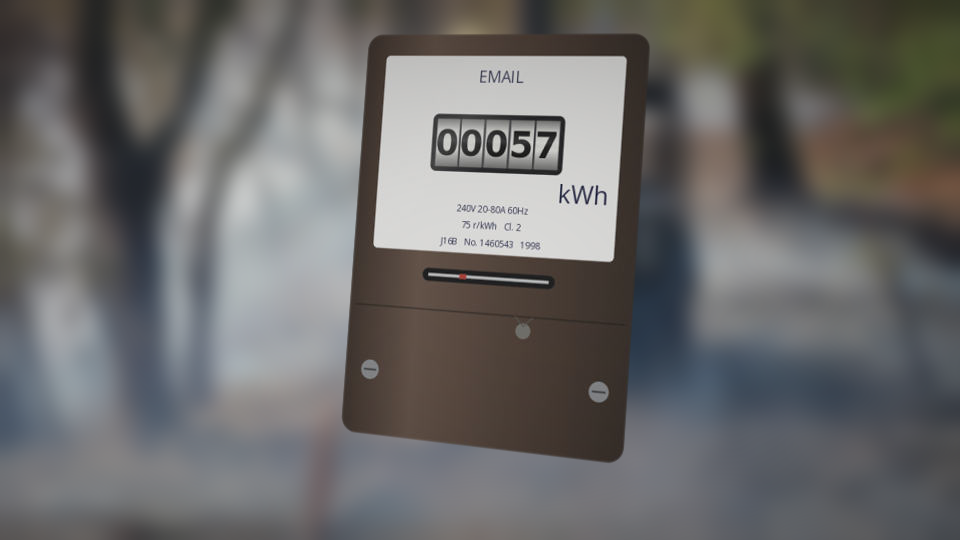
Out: 57 kWh
